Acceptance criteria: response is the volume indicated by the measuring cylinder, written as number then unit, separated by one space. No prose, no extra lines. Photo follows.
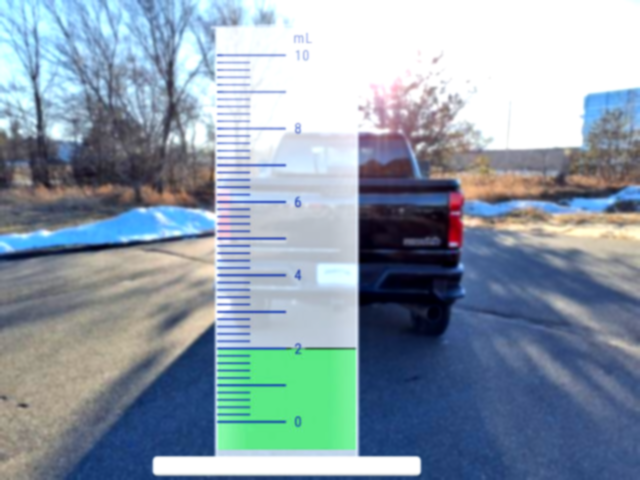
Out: 2 mL
